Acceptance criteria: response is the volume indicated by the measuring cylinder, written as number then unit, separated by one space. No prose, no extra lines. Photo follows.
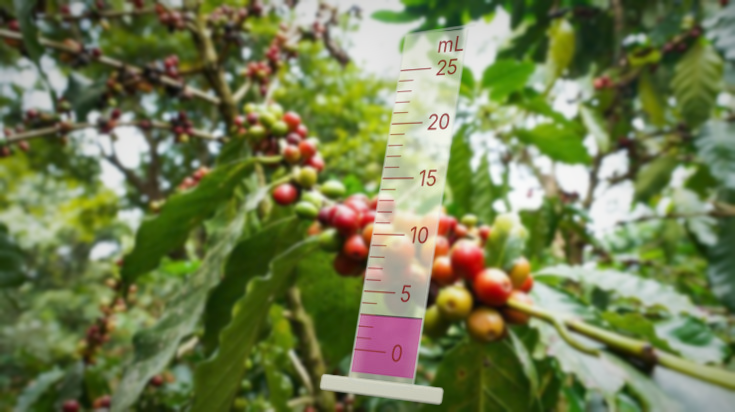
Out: 3 mL
